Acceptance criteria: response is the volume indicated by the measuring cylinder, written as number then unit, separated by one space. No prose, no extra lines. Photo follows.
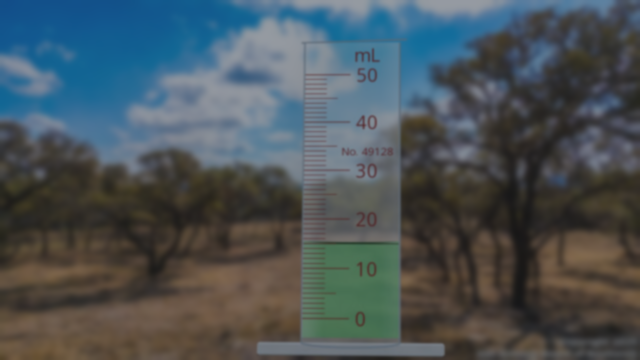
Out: 15 mL
